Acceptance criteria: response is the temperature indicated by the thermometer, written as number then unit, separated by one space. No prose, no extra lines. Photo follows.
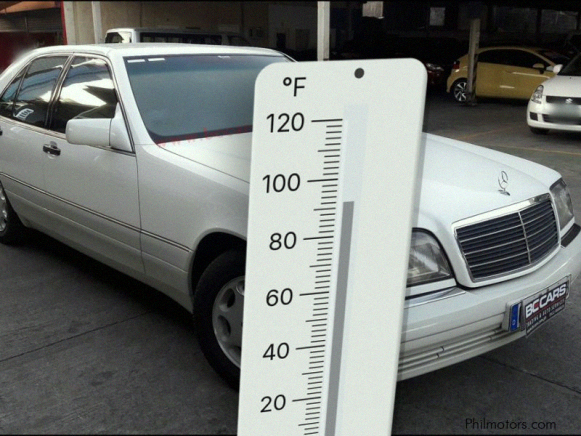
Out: 92 °F
